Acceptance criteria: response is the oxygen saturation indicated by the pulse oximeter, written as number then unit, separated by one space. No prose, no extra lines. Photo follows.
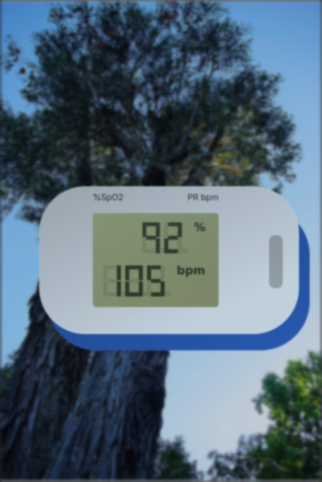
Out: 92 %
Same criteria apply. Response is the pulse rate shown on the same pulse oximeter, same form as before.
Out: 105 bpm
